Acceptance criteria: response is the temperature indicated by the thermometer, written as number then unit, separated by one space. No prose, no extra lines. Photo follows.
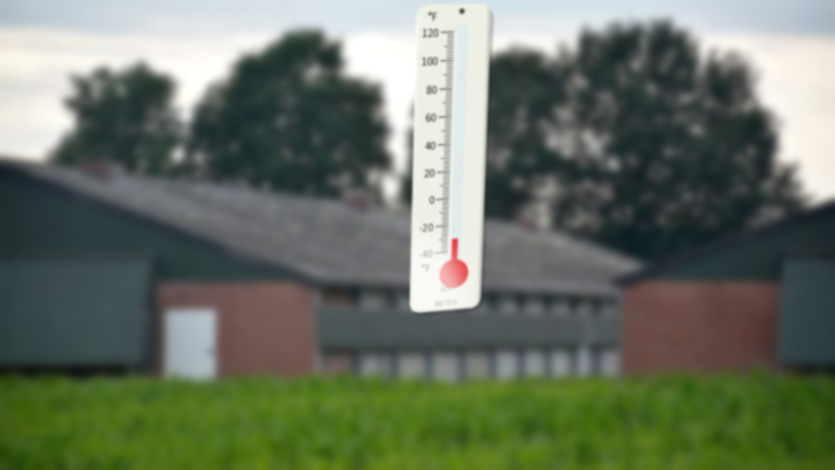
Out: -30 °F
